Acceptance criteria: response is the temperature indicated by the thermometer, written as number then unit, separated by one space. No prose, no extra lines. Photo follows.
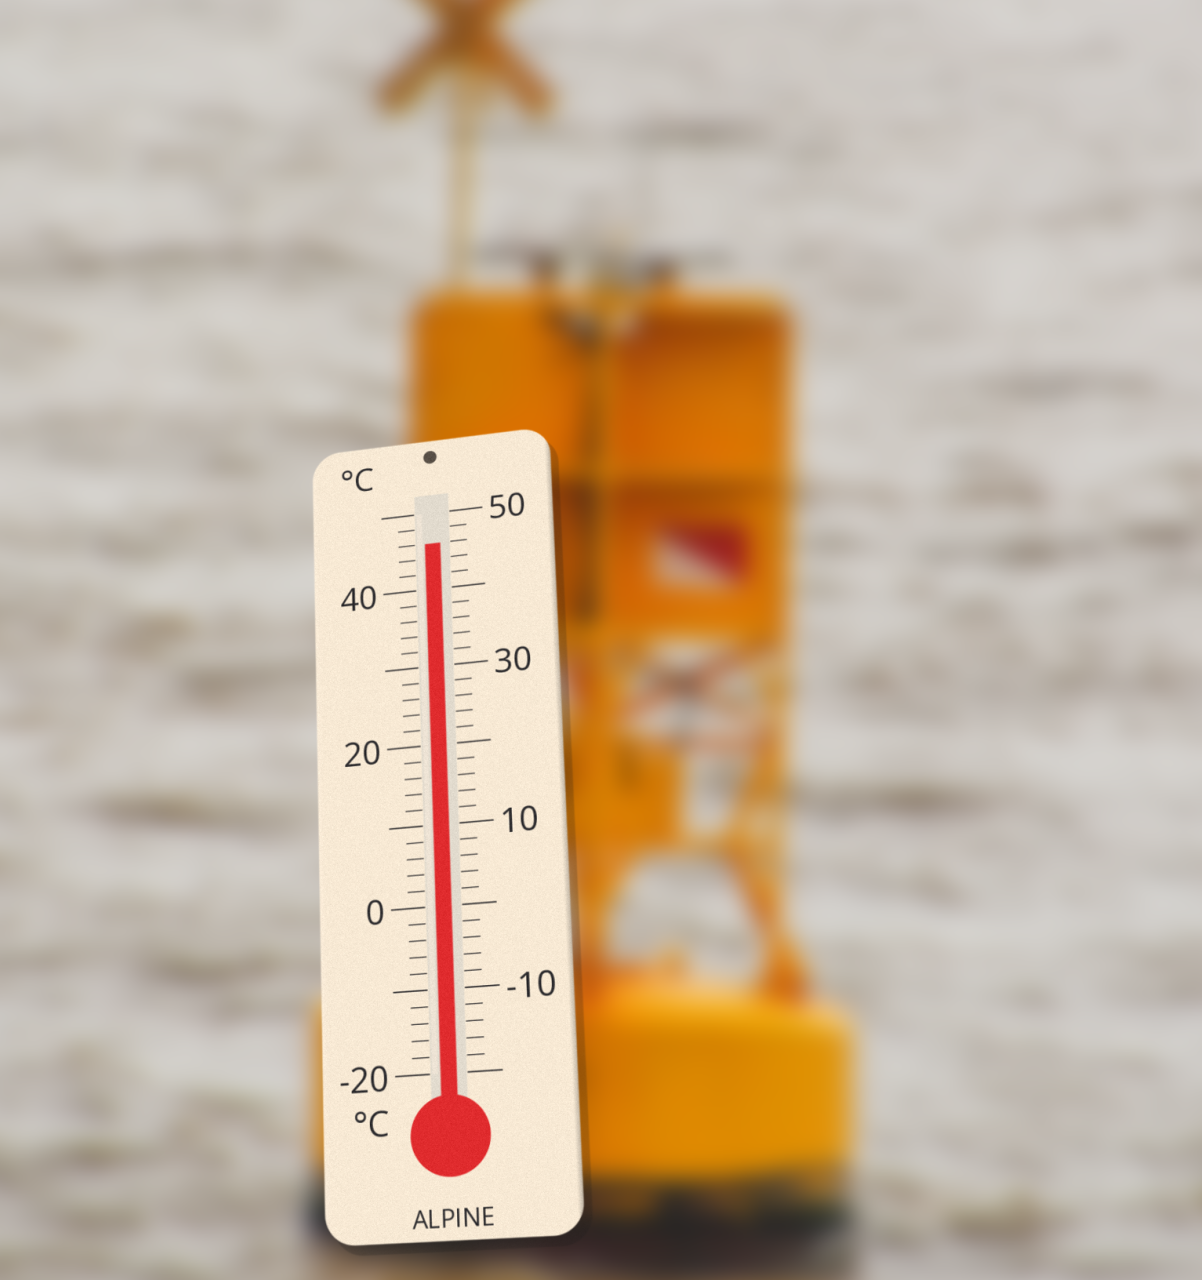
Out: 46 °C
